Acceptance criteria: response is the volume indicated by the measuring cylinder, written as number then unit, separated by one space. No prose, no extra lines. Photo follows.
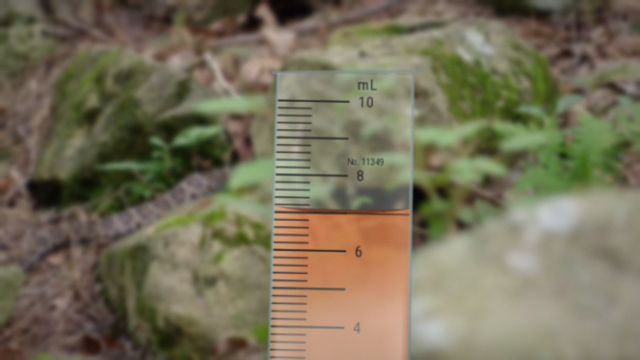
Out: 7 mL
